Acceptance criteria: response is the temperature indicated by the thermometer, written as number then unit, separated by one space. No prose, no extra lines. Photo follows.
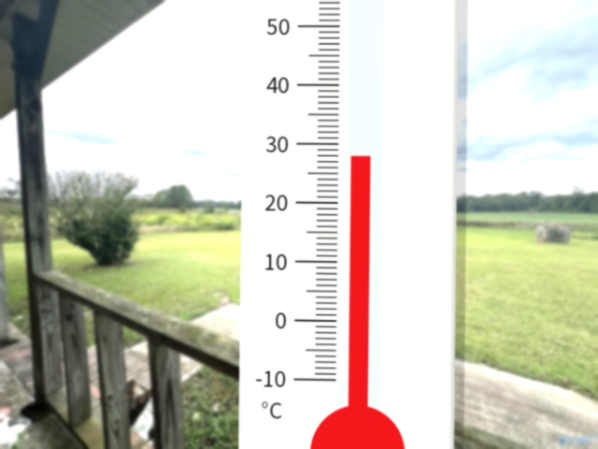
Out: 28 °C
